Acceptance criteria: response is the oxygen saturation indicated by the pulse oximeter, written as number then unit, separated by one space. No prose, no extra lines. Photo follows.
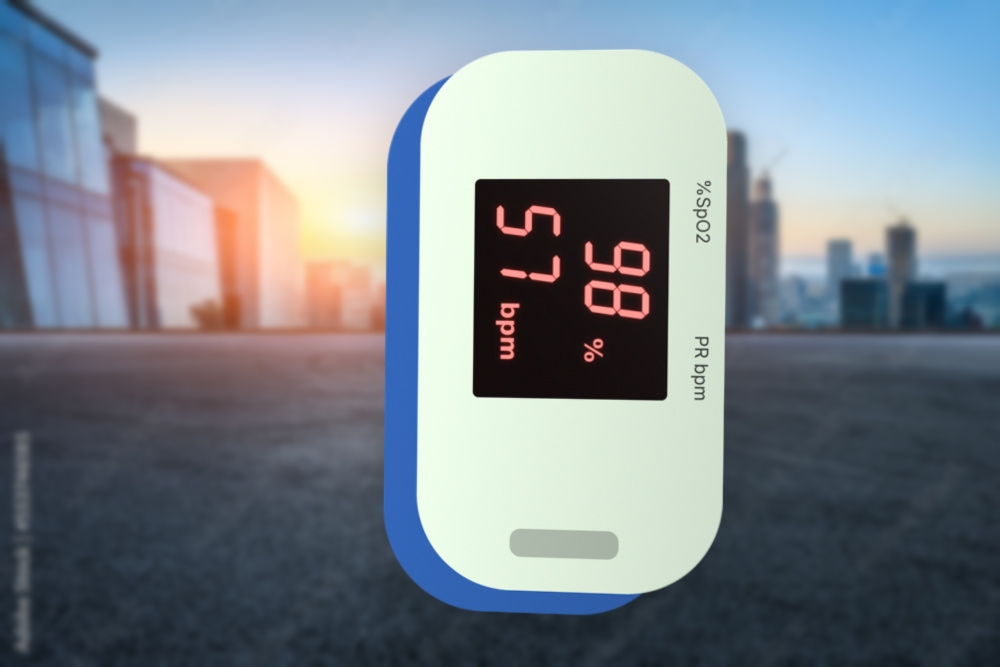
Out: 98 %
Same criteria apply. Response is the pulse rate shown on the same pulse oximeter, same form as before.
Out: 57 bpm
